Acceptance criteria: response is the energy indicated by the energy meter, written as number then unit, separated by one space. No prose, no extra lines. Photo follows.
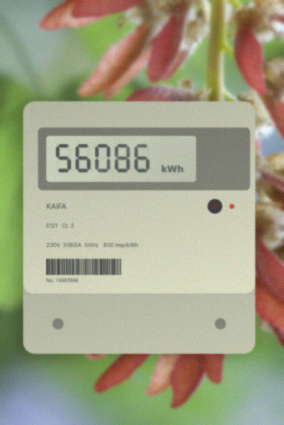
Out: 56086 kWh
